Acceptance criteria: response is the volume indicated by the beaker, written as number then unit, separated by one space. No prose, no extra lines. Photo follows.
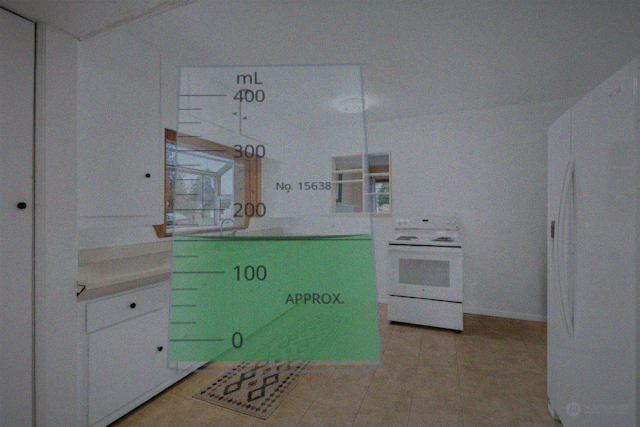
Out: 150 mL
